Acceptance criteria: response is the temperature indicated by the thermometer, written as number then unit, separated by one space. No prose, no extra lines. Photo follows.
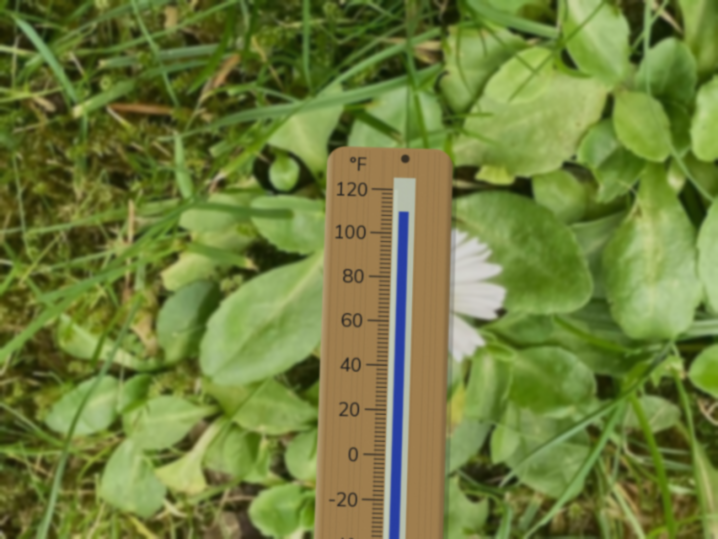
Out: 110 °F
